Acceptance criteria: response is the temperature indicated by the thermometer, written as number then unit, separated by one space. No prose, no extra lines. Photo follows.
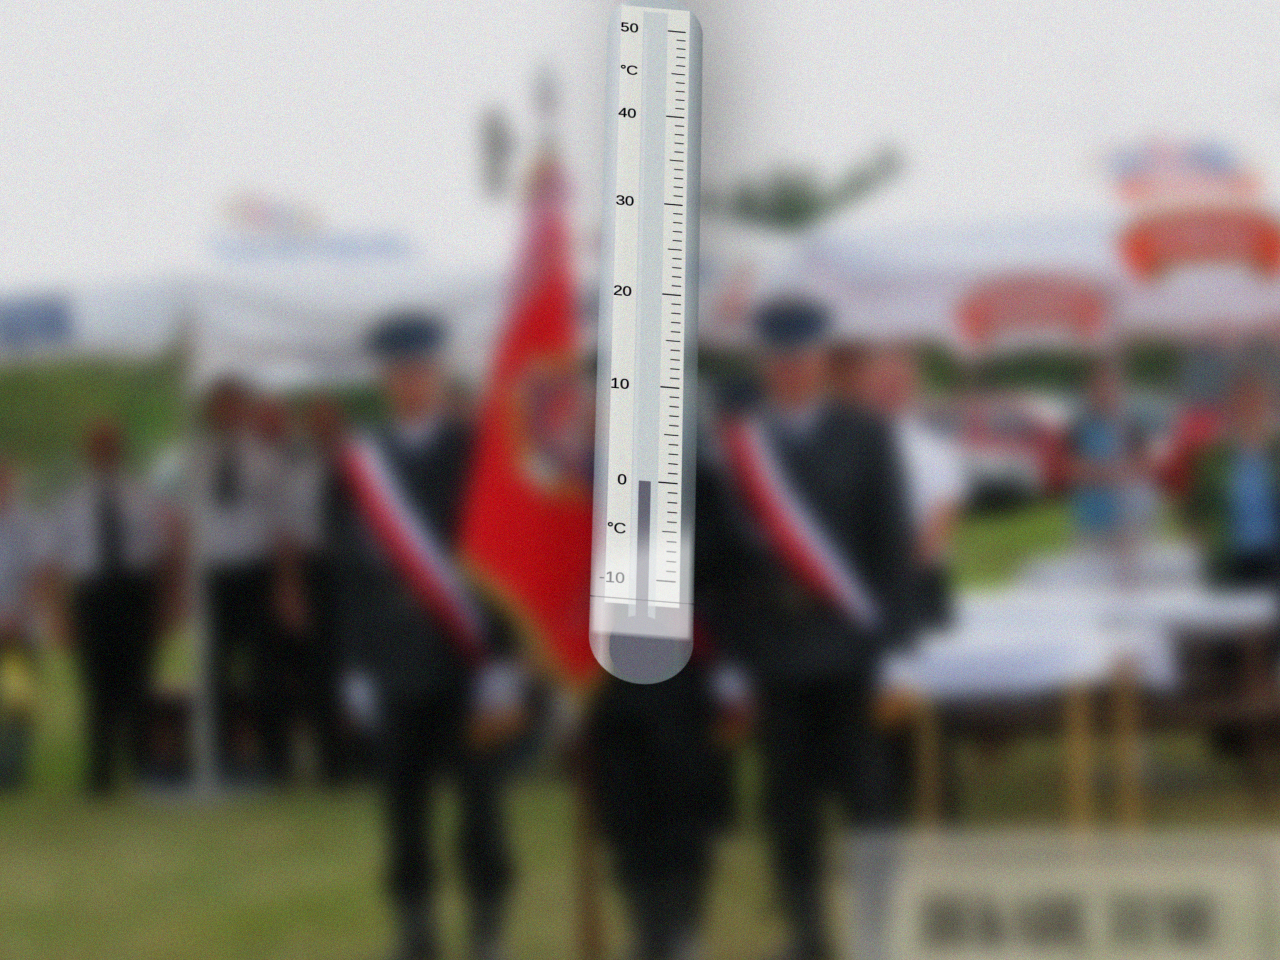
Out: 0 °C
